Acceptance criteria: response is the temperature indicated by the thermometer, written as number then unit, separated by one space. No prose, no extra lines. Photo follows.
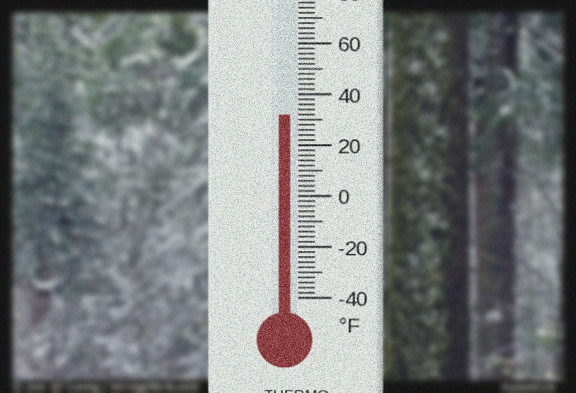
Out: 32 °F
